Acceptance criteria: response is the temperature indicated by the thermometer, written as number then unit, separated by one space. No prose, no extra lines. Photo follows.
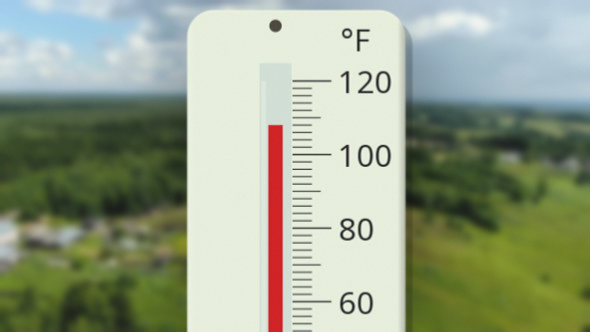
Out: 108 °F
